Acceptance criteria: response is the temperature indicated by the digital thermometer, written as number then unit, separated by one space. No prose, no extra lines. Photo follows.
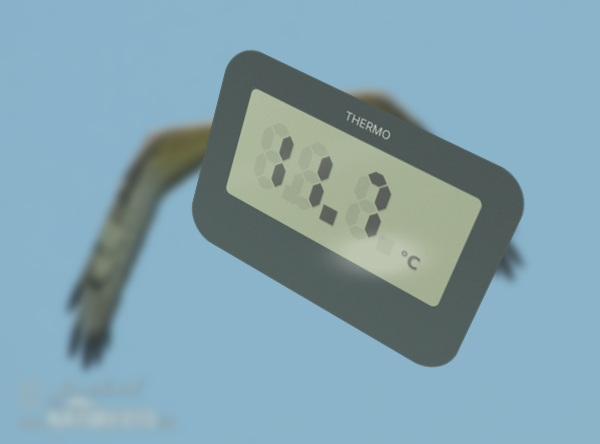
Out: 11.7 °C
